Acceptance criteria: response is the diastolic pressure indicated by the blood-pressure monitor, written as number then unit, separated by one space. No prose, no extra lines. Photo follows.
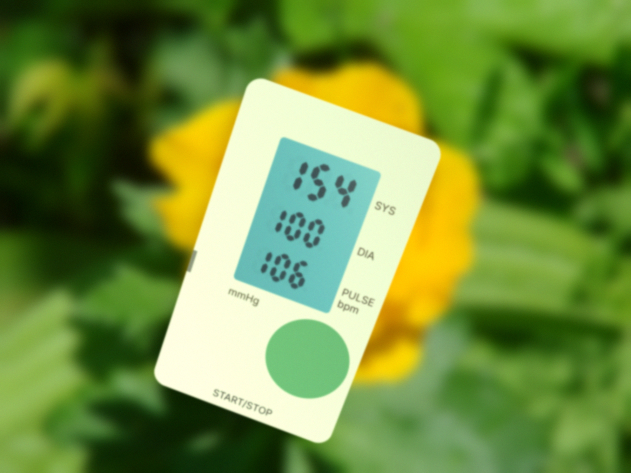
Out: 100 mmHg
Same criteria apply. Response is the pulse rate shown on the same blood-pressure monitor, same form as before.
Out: 106 bpm
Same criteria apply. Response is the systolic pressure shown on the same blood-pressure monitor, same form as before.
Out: 154 mmHg
